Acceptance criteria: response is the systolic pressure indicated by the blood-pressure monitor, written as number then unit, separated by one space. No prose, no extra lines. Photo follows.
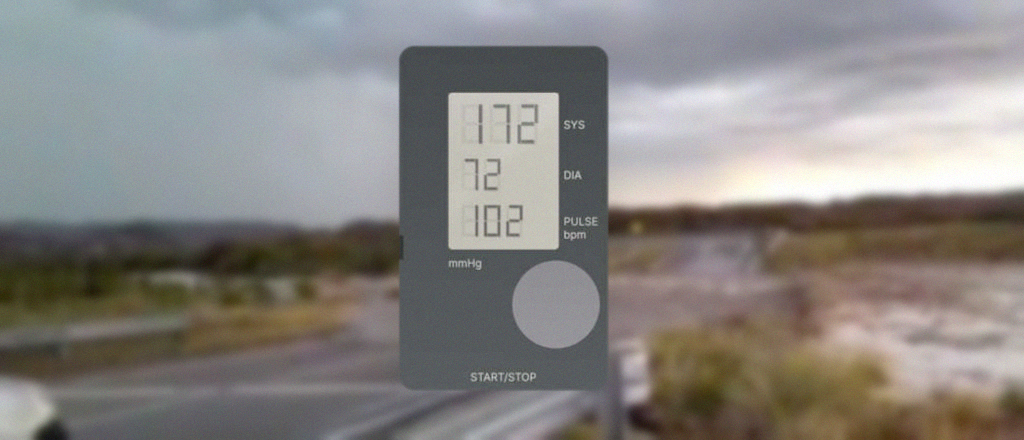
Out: 172 mmHg
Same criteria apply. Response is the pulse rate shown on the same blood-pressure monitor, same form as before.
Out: 102 bpm
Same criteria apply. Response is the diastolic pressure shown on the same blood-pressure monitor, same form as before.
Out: 72 mmHg
